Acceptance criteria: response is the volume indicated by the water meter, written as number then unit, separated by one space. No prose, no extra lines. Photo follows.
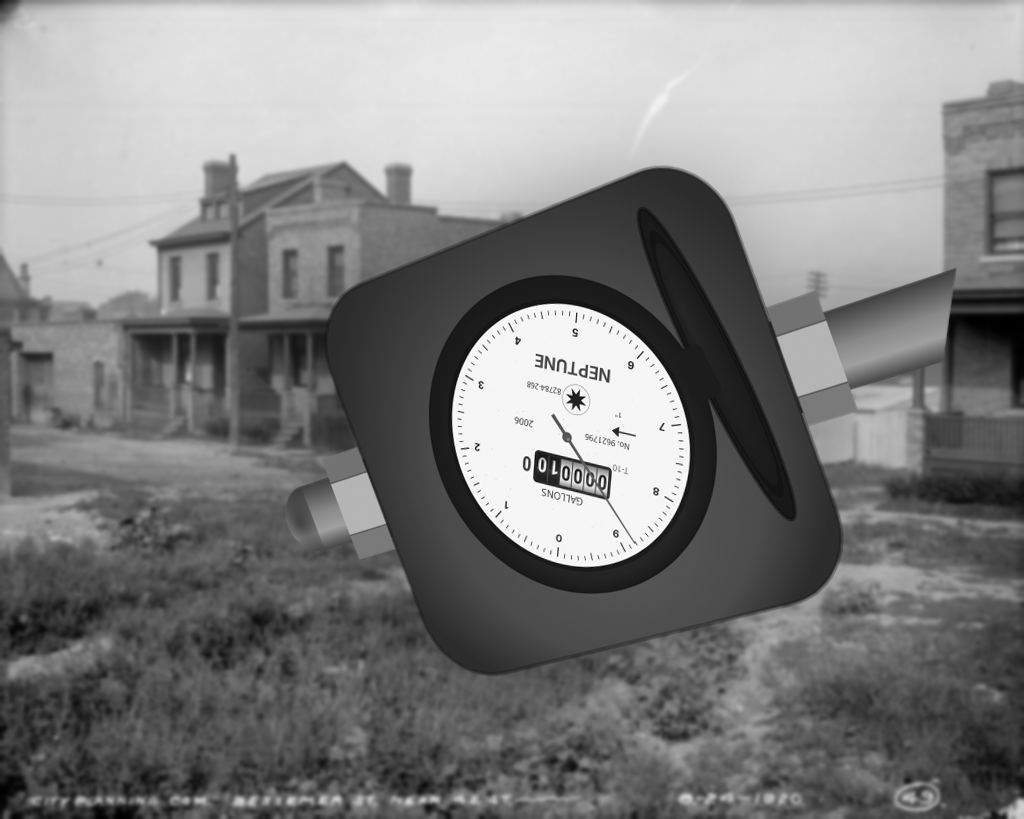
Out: 98.8 gal
